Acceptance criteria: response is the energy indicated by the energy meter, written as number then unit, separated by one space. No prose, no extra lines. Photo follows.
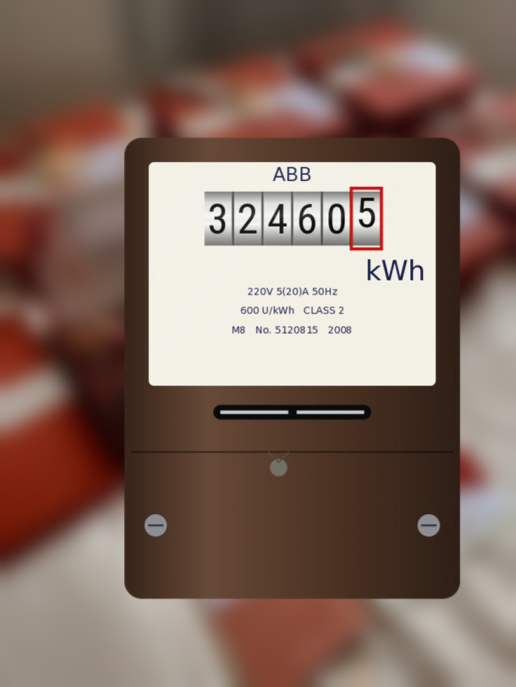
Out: 32460.5 kWh
